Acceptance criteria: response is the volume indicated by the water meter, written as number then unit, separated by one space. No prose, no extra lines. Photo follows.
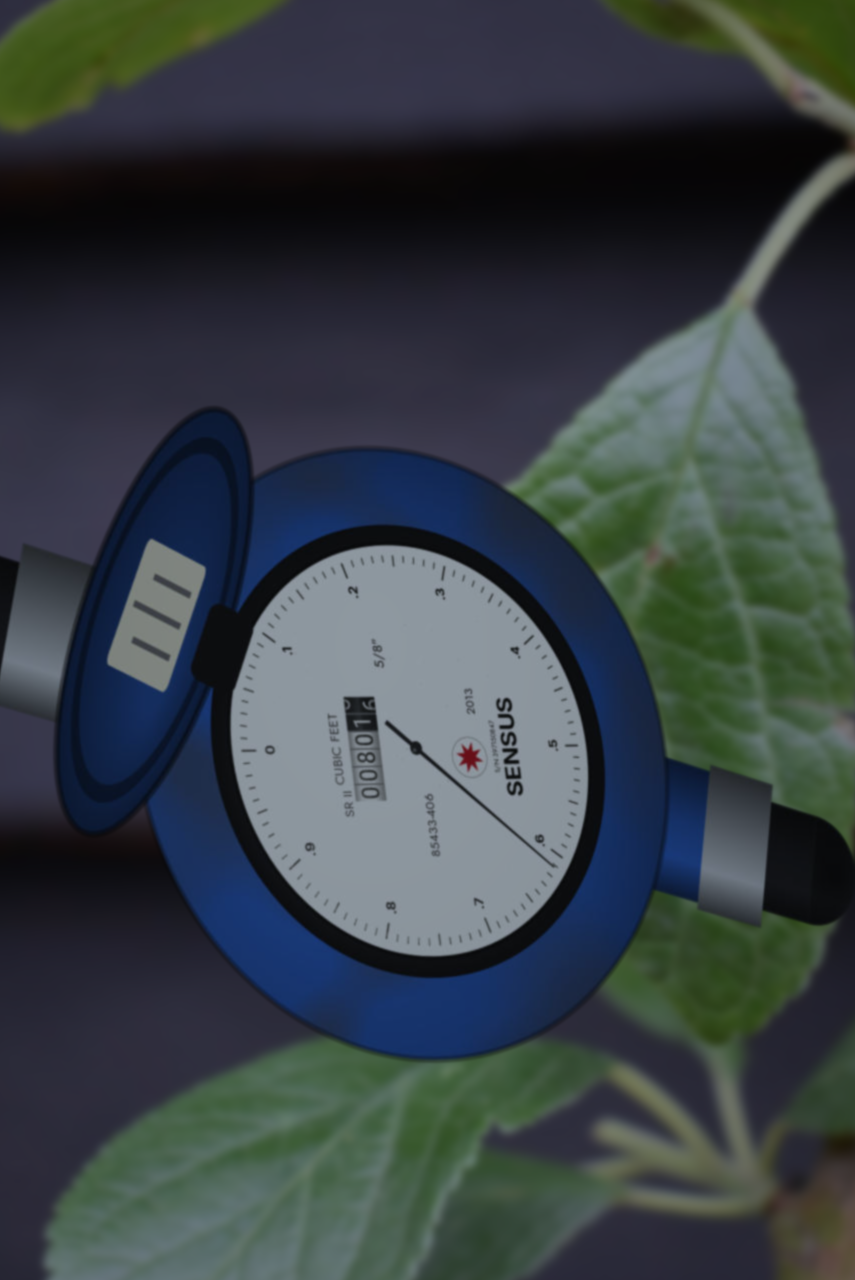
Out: 8015.61 ft³
